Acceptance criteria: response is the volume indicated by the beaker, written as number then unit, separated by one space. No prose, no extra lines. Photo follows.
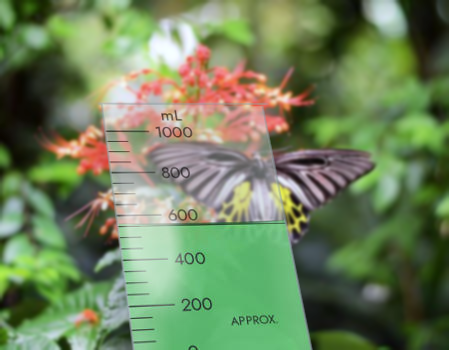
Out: 550 mL
